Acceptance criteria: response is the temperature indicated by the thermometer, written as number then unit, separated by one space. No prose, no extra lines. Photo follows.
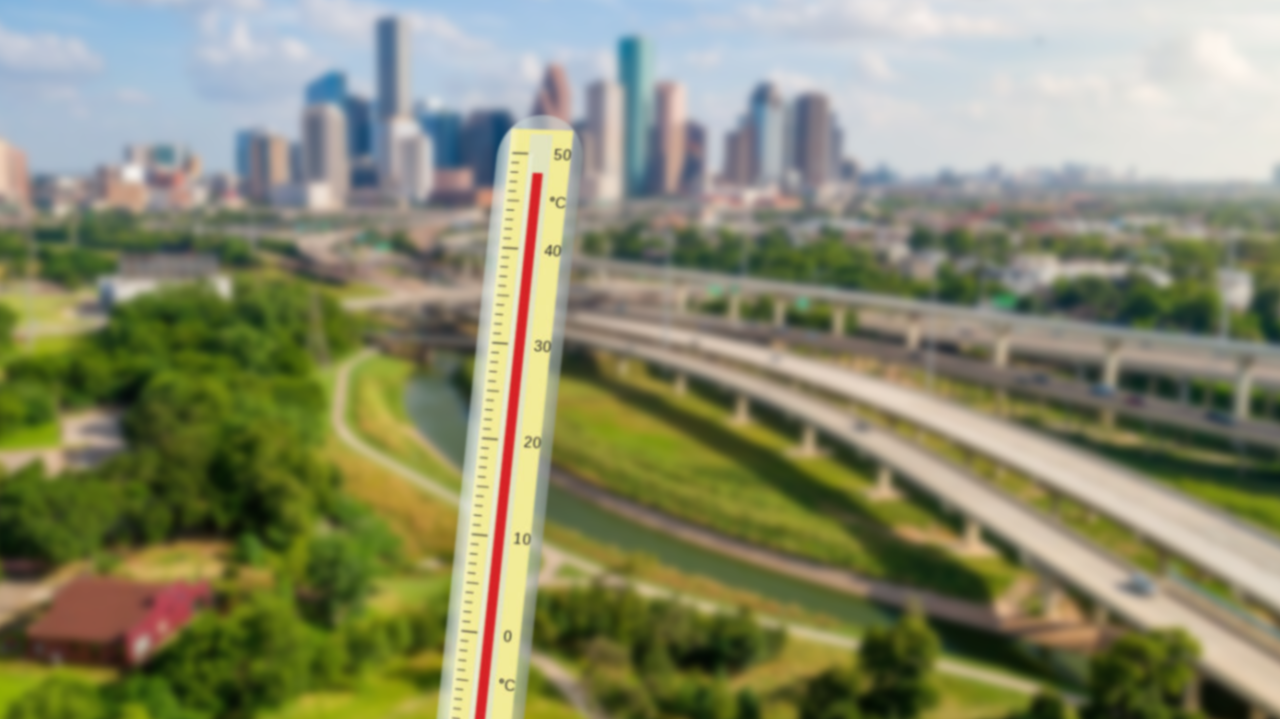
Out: 48 °C
